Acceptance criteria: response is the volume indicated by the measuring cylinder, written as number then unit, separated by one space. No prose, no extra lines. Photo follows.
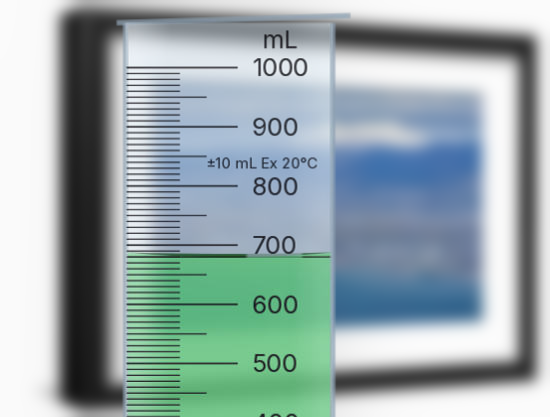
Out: 680 mL
